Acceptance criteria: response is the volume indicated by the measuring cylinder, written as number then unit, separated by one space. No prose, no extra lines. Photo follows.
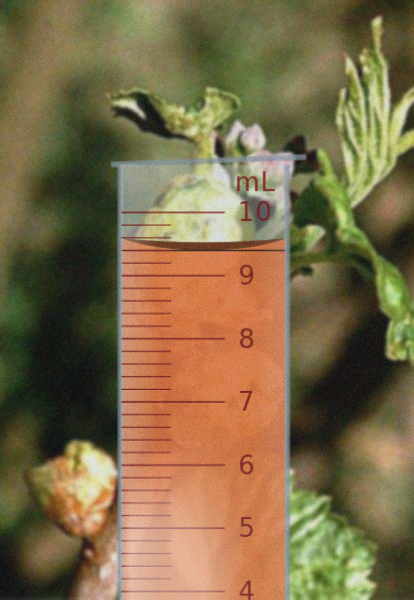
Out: 9.4 mL
